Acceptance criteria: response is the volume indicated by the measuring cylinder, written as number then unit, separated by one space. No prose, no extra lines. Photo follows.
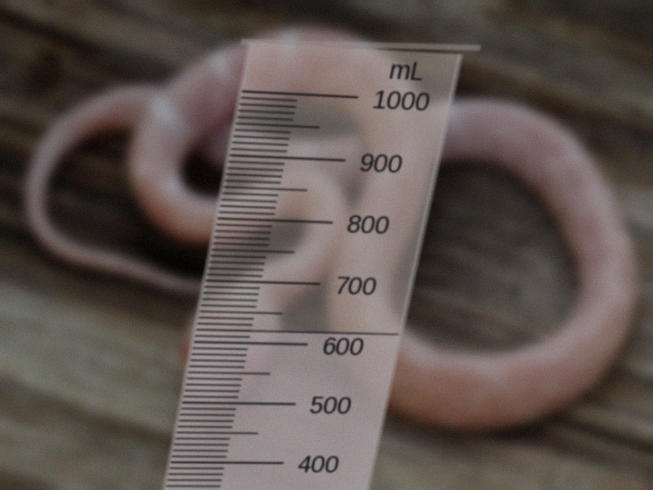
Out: 620 mL
